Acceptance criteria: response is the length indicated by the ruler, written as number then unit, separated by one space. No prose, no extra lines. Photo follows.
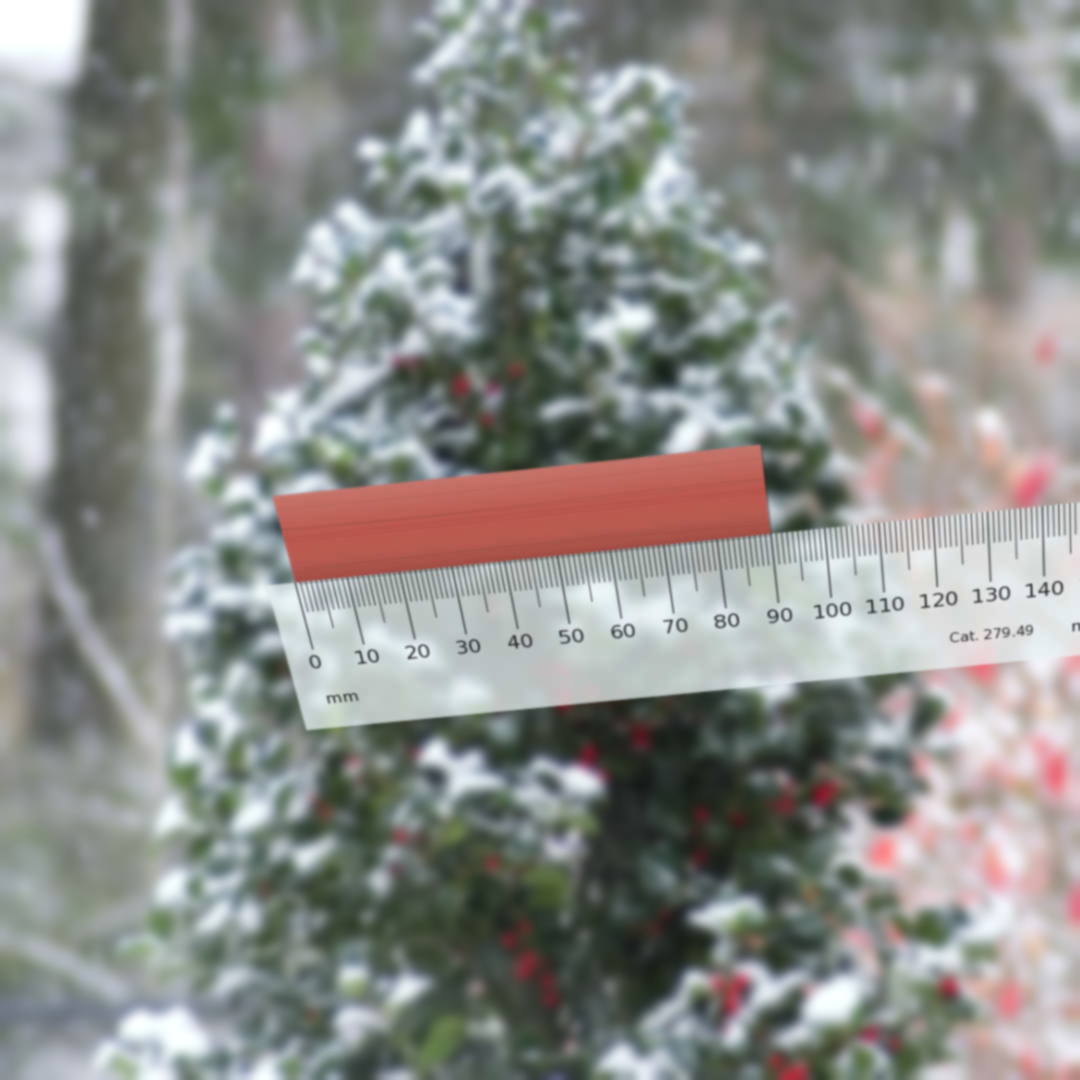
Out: 90 mm
